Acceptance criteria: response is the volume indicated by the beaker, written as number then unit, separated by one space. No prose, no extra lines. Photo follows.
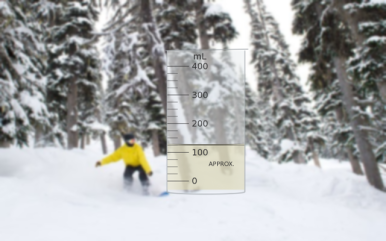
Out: 125 mL
